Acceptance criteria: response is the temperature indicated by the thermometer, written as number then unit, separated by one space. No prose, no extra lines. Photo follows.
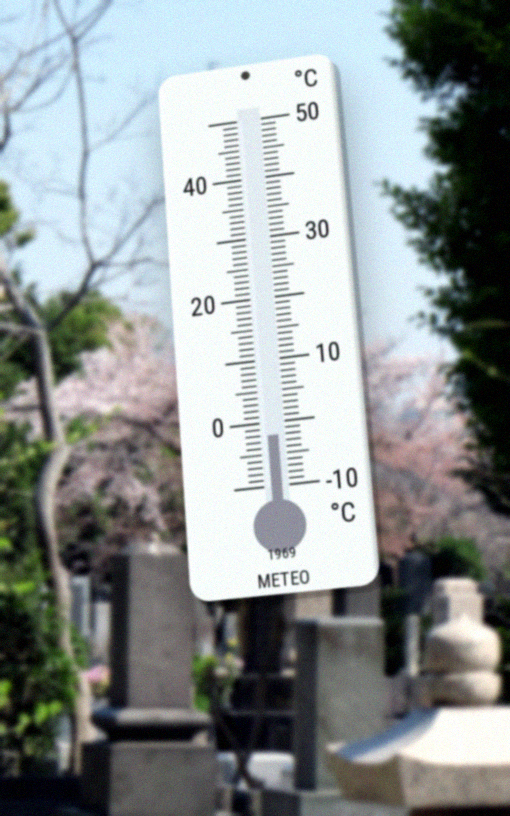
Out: -2 °C
